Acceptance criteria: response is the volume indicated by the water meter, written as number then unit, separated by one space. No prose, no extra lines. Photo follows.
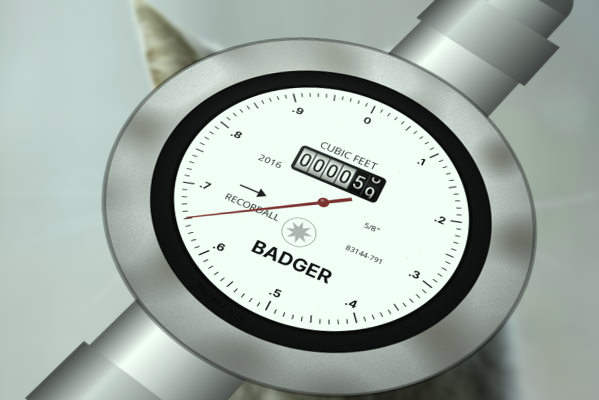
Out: 58.65 ft³
